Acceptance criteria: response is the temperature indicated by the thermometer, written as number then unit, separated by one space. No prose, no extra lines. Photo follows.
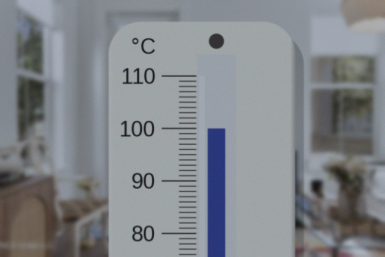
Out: 100 °C
